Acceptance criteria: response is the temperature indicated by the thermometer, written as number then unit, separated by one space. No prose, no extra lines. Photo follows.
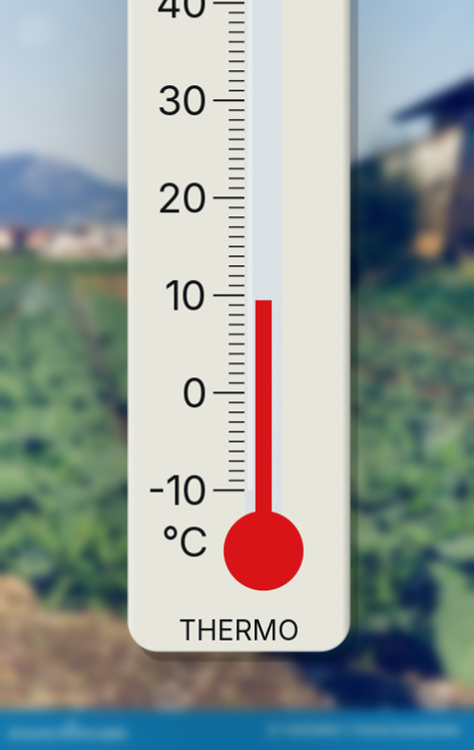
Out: 9.5 °C
